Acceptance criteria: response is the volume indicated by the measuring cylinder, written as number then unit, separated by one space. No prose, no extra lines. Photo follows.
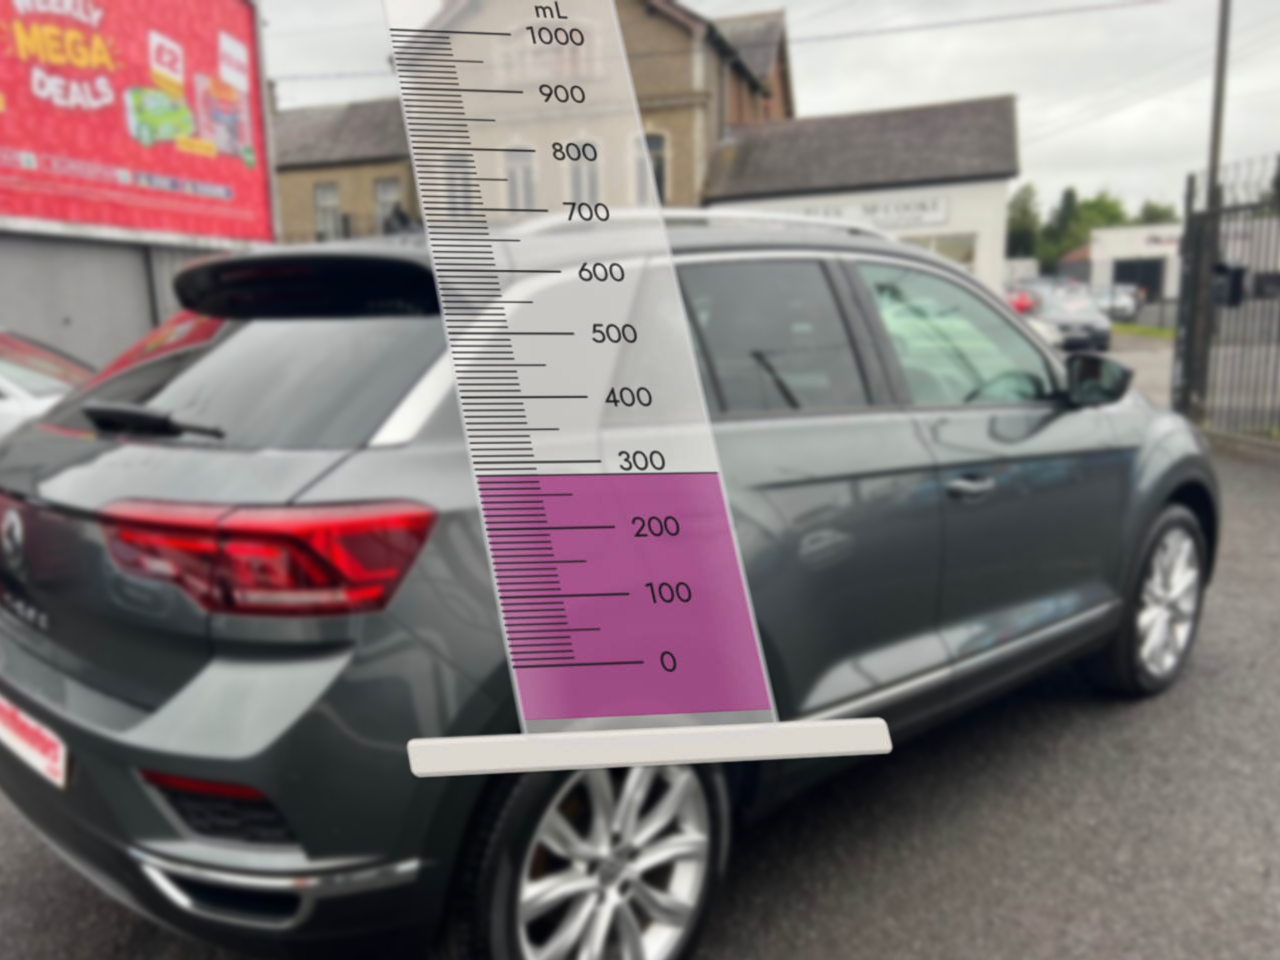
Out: 280 mL
